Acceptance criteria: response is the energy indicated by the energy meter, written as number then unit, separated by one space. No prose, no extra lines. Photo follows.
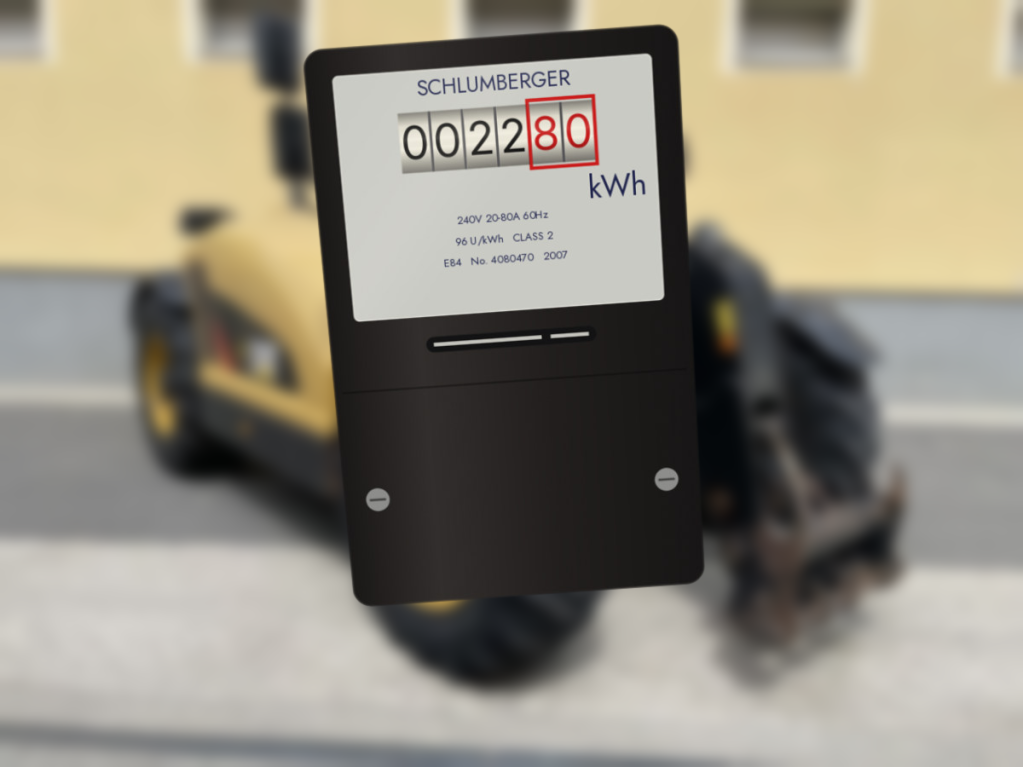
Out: 22.80 kWh
